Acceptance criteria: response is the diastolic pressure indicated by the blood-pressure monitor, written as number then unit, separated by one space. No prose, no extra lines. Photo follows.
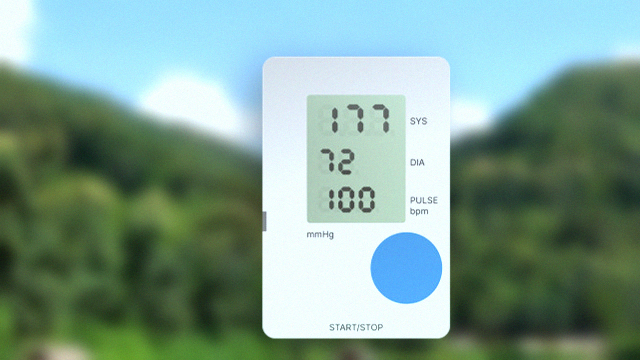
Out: 72 mmHg
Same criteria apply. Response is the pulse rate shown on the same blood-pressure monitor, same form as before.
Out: 100 bpm
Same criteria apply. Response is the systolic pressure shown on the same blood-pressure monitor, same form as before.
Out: 177 mmHg
